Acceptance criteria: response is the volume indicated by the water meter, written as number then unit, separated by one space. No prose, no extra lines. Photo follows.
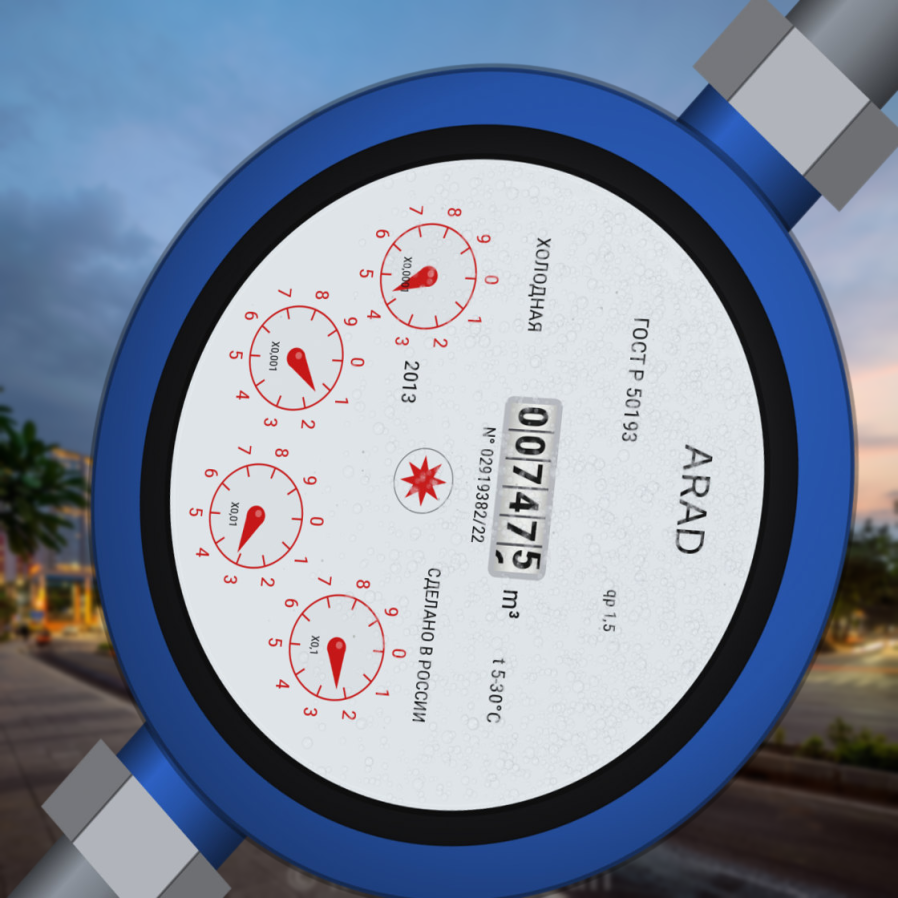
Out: 7475.2314 m³
